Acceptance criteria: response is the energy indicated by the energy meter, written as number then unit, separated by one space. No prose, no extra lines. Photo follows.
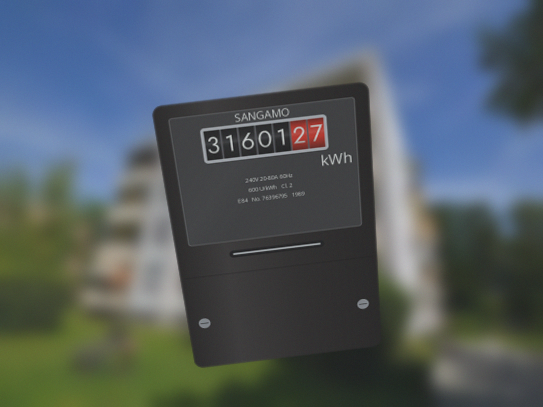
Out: 31601.27 kWh
